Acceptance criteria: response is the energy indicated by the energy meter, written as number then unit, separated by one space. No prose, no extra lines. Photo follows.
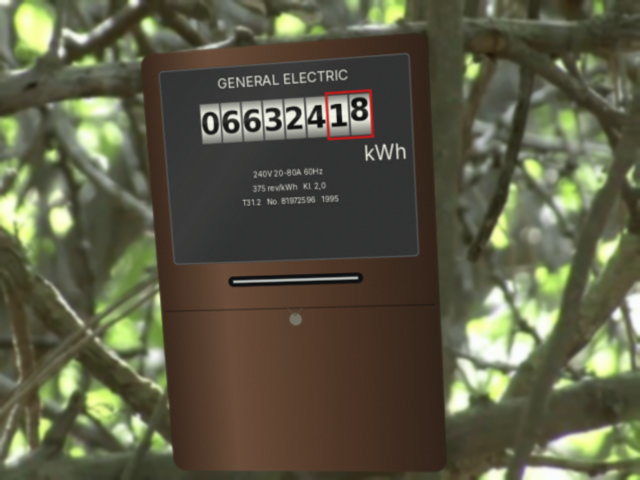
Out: 66324.18 kWh
